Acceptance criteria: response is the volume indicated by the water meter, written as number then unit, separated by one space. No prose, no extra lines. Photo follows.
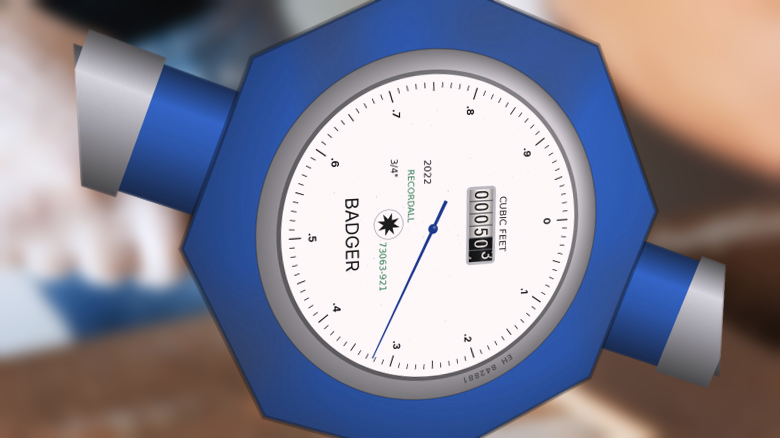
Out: 503.32 ft³
